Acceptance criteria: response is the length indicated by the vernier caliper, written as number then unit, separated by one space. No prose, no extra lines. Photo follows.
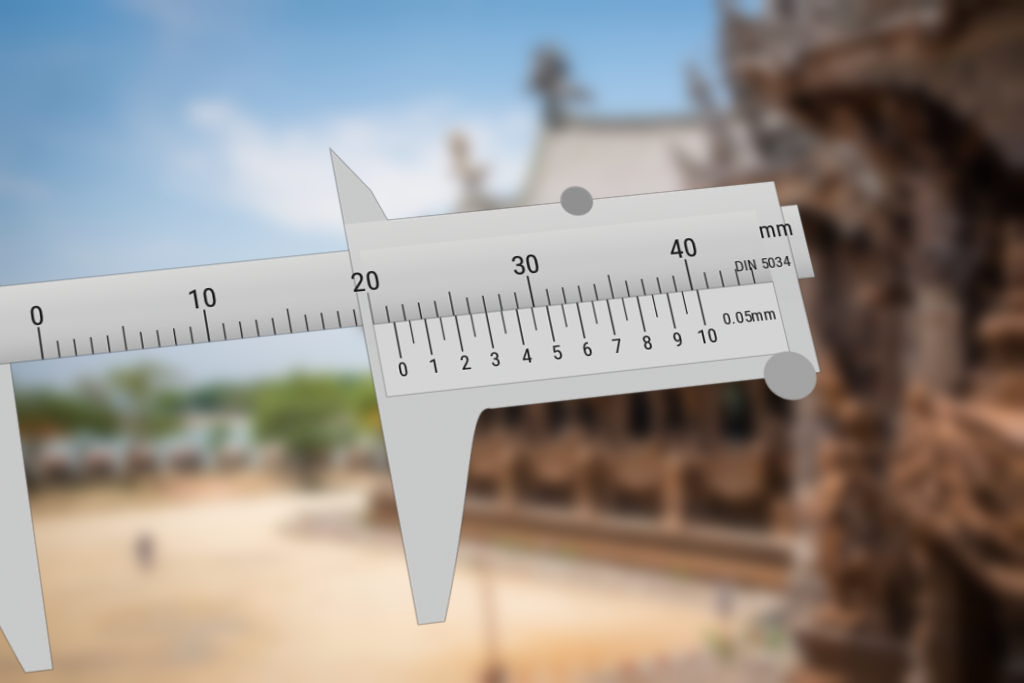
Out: 21.3 mm
